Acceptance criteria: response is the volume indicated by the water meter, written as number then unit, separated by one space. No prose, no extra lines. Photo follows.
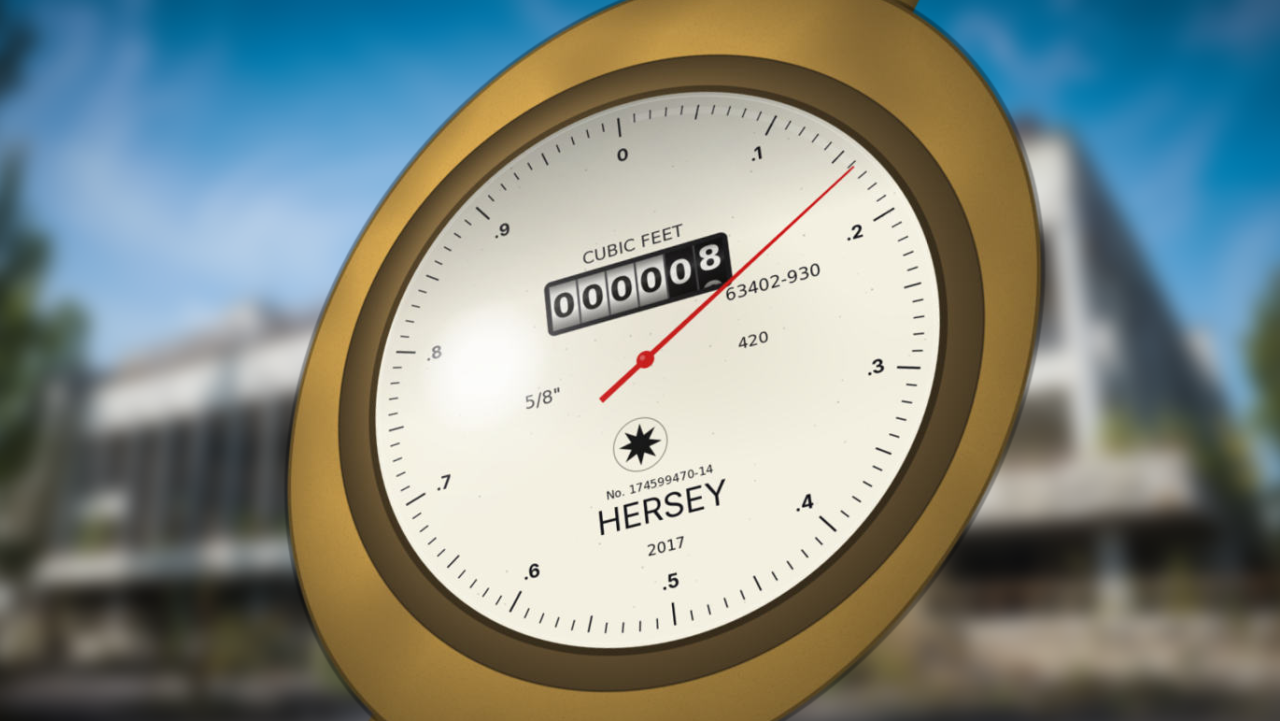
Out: 8.16 ft³
